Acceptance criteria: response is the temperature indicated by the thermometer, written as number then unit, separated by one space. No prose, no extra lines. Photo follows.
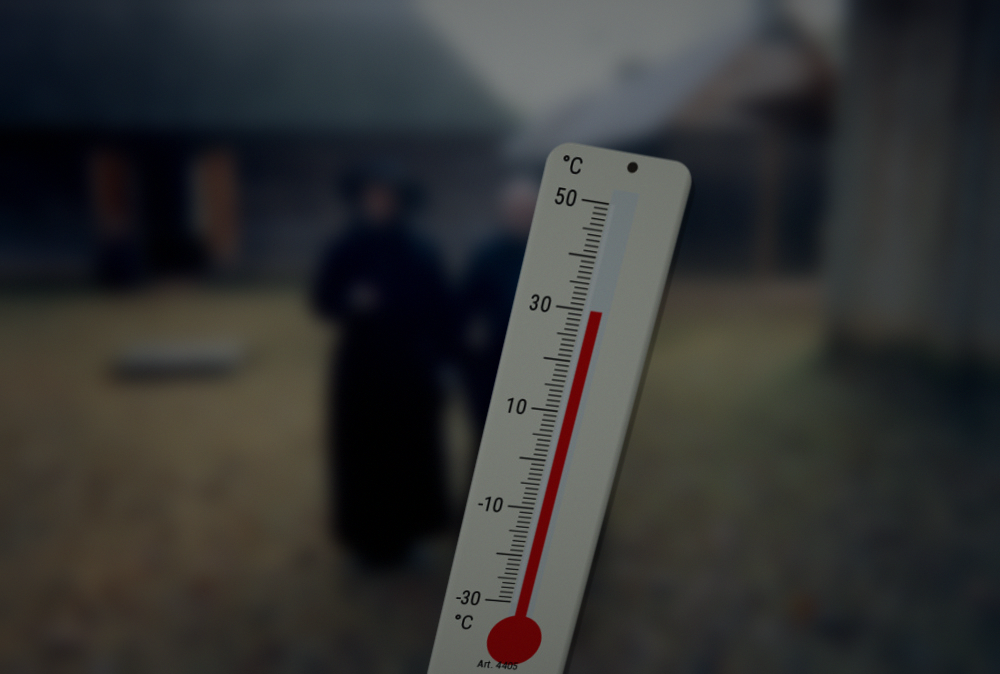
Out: 30 °C
